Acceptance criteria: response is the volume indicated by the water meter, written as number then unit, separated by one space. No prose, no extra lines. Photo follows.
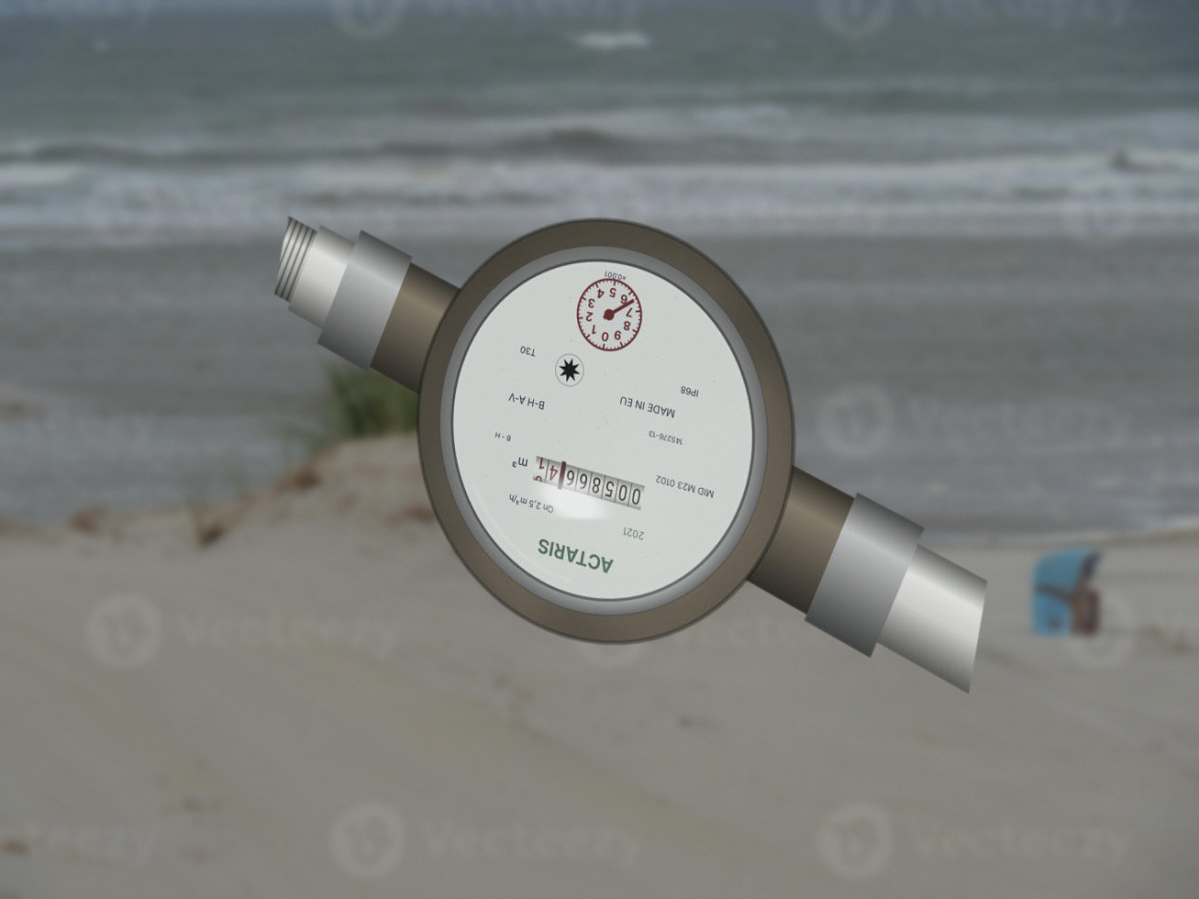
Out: 5866.406 m³
